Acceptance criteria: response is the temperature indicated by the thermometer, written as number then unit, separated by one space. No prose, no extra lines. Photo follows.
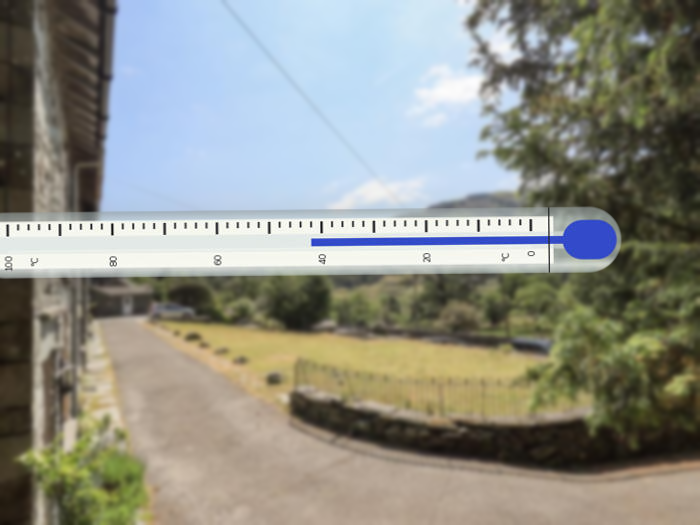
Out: 42 °C
